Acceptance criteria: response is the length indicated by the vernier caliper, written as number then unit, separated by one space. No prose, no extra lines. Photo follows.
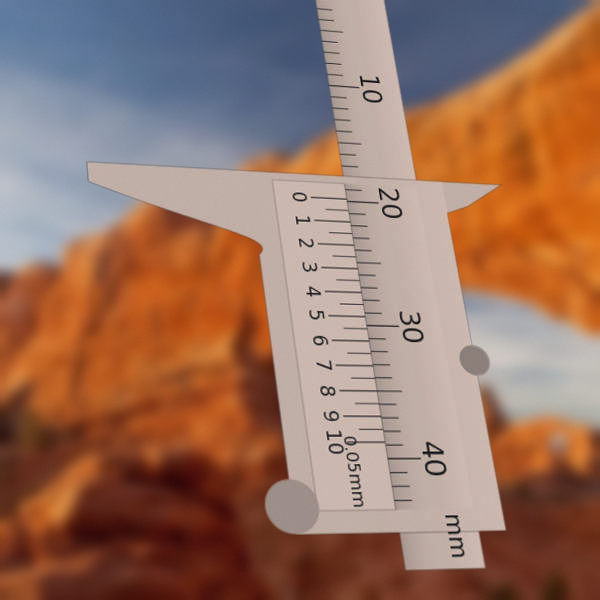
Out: 19.8 mm
